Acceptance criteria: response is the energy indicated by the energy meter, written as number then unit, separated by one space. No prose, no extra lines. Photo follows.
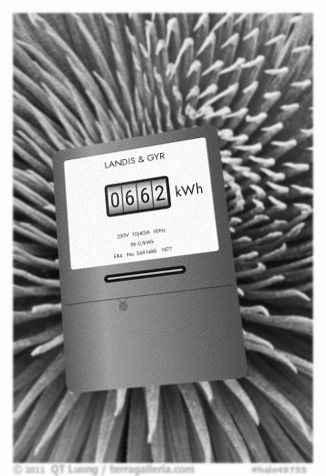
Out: 662 kWh
